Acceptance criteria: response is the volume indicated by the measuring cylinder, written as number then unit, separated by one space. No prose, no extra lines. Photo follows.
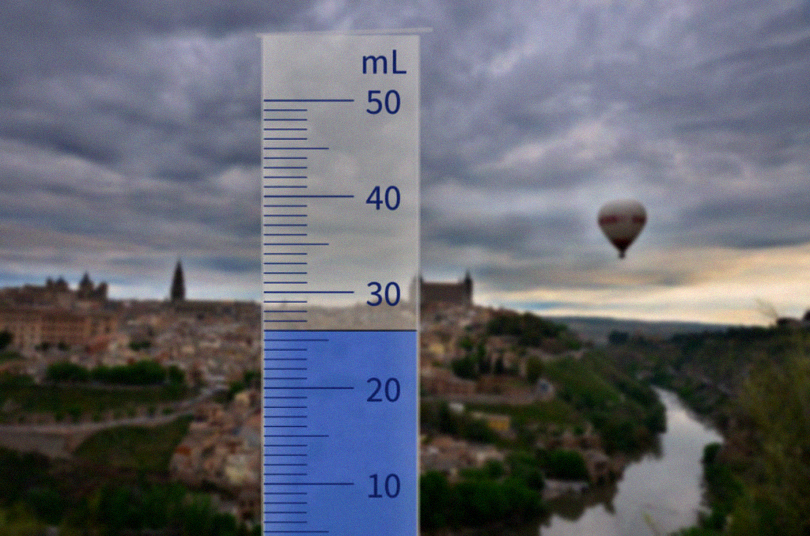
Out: 26 mL
